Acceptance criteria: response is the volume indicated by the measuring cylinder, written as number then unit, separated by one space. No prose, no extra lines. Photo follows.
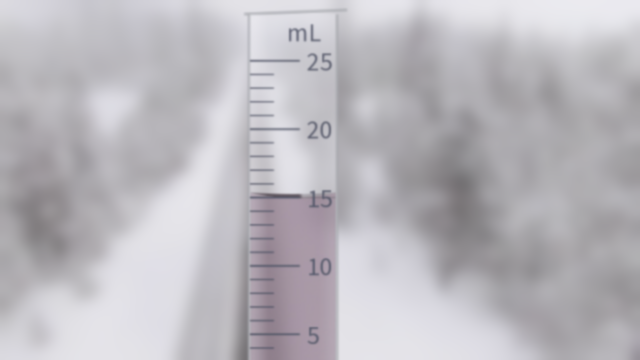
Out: 15 mL
